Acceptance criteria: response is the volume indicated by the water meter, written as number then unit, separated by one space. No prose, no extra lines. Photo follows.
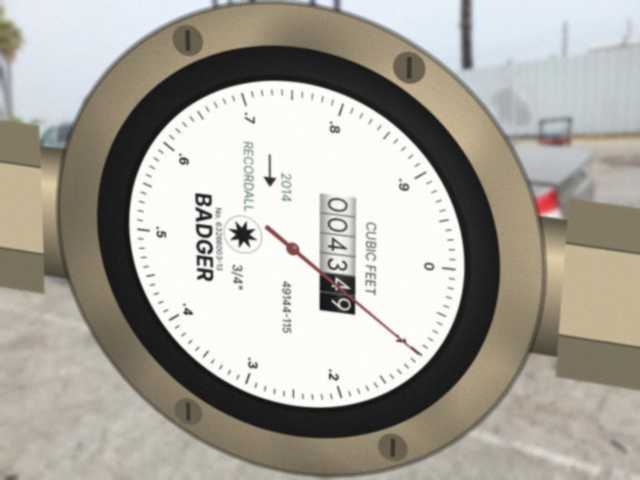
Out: 4349.10 ft³
